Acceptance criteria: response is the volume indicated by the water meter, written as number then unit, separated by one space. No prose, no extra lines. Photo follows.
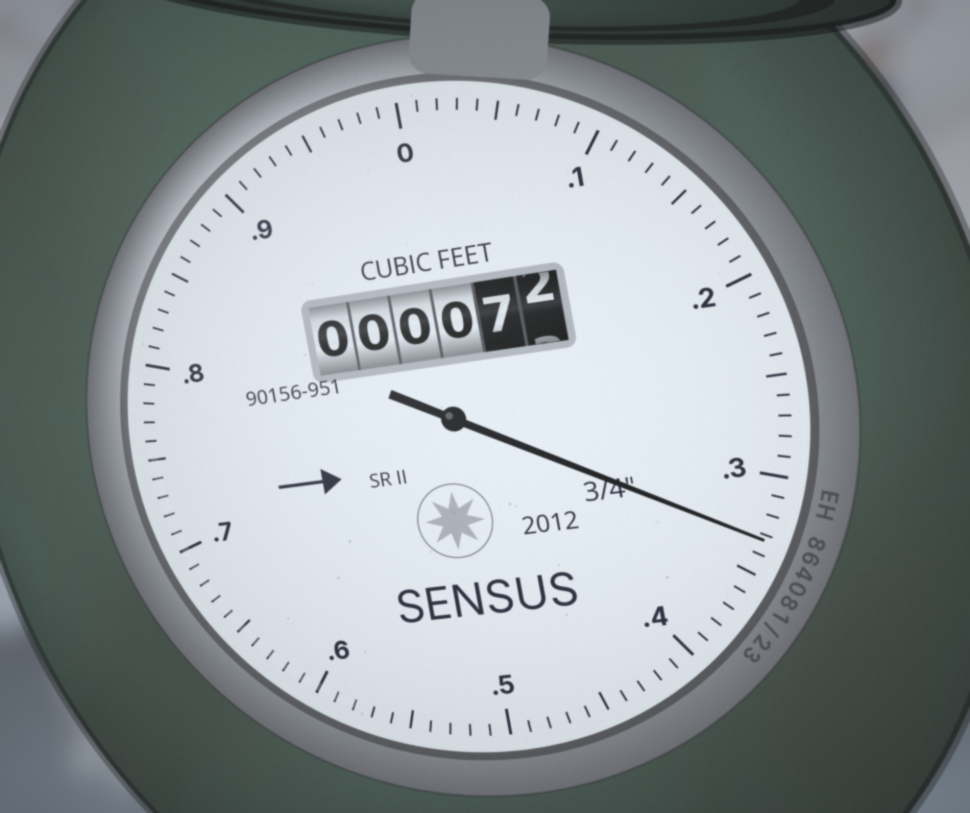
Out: 72.33 ft³
